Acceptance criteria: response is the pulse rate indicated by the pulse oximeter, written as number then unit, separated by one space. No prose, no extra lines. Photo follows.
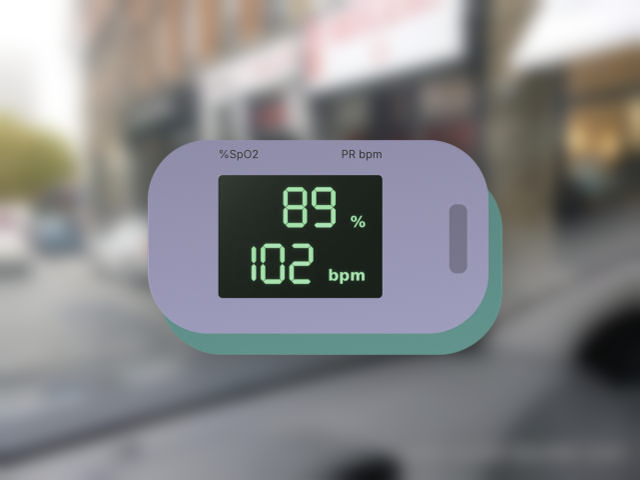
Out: 102 bpm
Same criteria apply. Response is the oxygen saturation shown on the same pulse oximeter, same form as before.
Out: 89 %
